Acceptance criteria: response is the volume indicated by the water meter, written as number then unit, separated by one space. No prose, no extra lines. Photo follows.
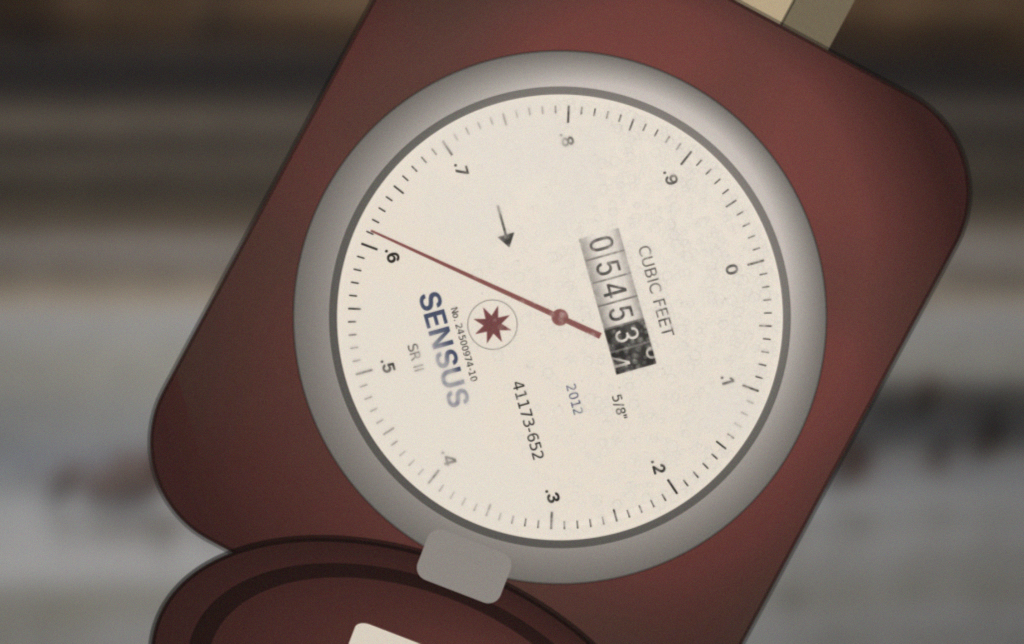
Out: 54533.61 ft³
